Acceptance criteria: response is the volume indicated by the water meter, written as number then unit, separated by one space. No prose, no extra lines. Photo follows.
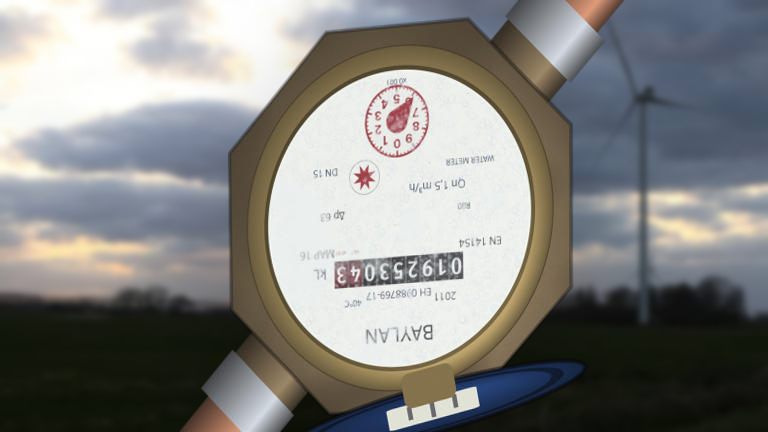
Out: 192530.436 kL
